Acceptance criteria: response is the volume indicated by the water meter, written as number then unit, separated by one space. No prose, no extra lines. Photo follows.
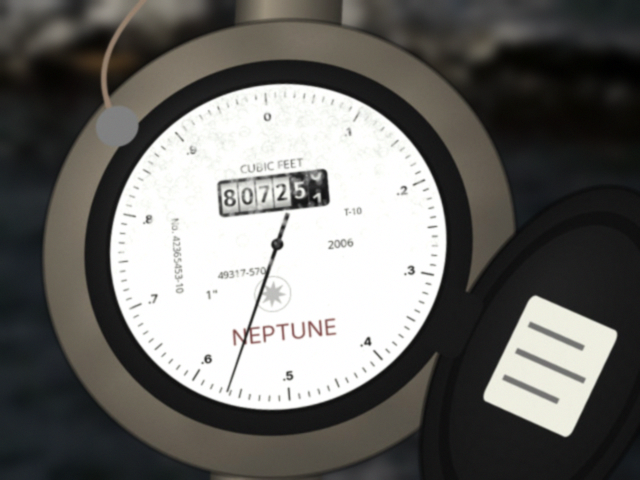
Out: 807250.56 ft³
